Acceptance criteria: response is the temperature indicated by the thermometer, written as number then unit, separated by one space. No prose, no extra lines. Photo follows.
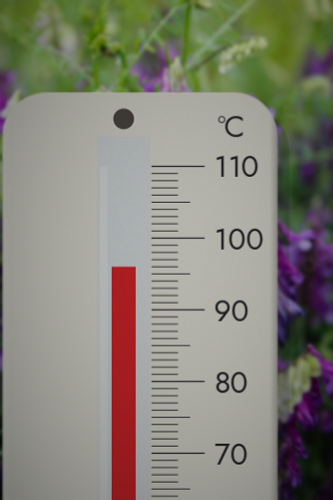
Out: 96 °C
